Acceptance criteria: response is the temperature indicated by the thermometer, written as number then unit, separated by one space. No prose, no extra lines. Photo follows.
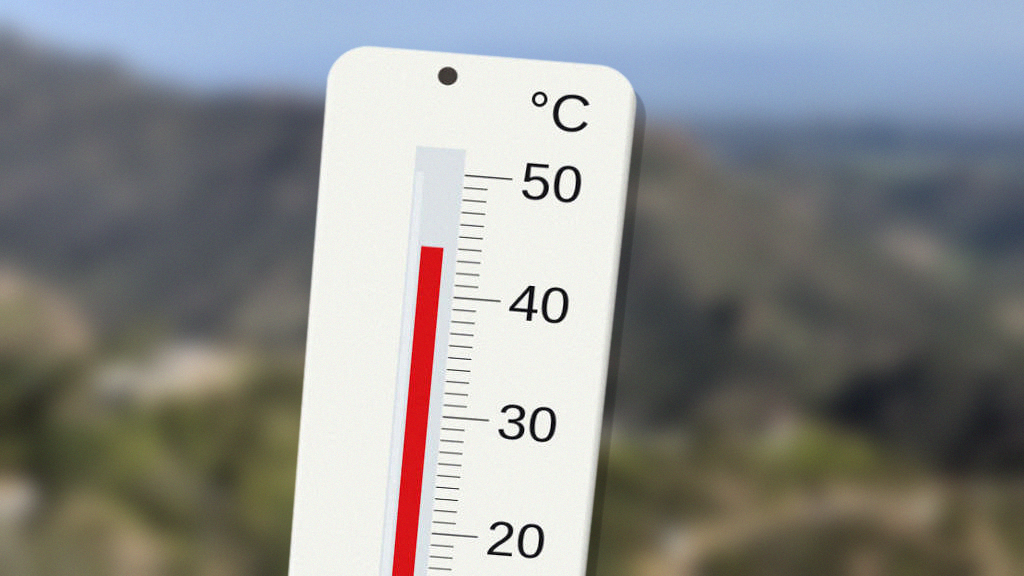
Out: 44 °C
